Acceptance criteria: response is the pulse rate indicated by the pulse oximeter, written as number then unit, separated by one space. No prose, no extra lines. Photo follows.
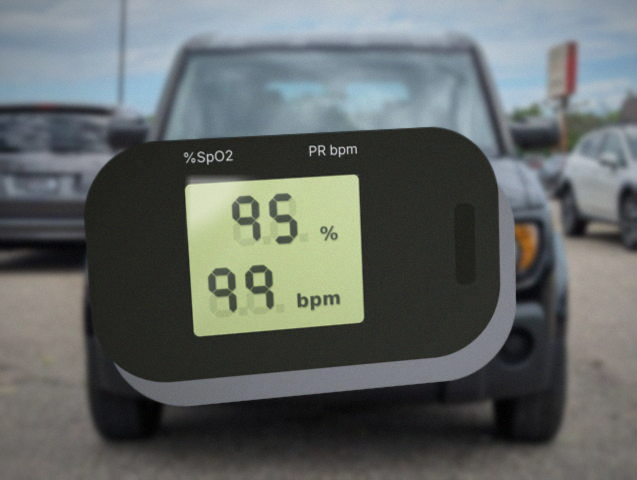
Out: 99 bpm
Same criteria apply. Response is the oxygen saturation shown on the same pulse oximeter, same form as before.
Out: 95 %
